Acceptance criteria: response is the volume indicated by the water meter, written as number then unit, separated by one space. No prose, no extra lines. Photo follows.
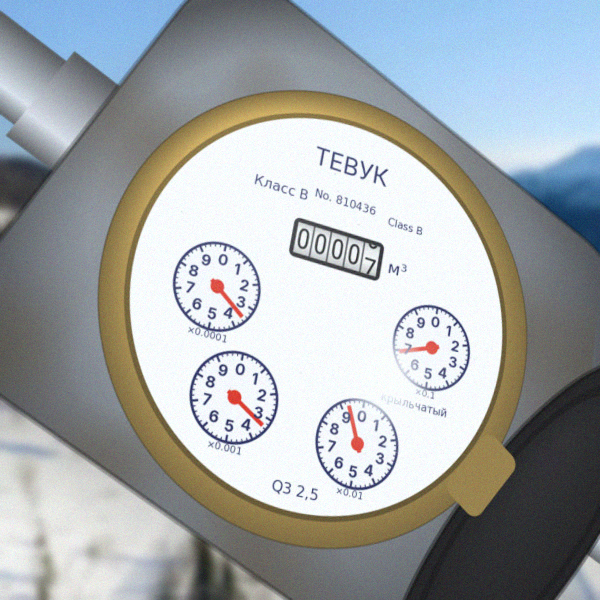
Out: 6.6933 m³
